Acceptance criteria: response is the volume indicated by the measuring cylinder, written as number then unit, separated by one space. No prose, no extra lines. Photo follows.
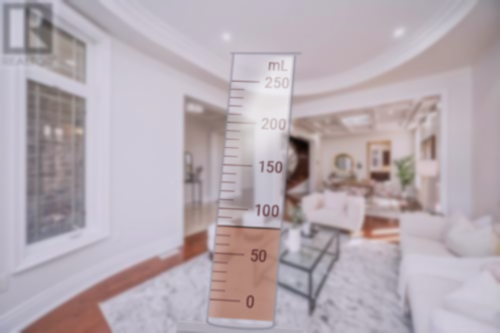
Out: 80 mL
